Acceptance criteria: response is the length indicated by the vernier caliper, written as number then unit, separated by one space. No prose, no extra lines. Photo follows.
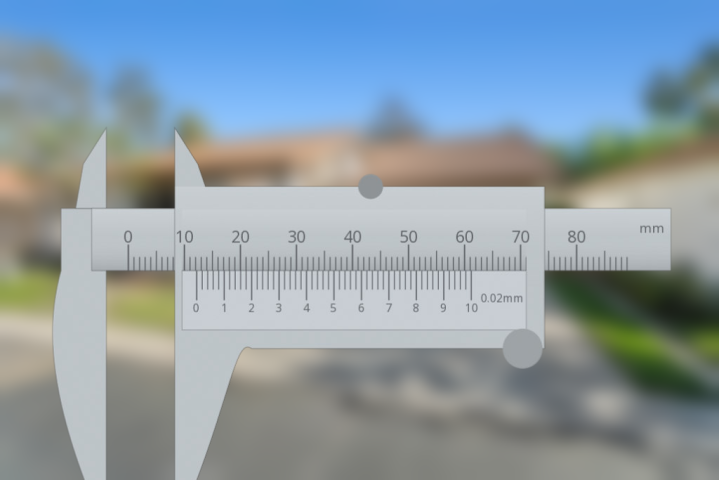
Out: 12.2 mm
